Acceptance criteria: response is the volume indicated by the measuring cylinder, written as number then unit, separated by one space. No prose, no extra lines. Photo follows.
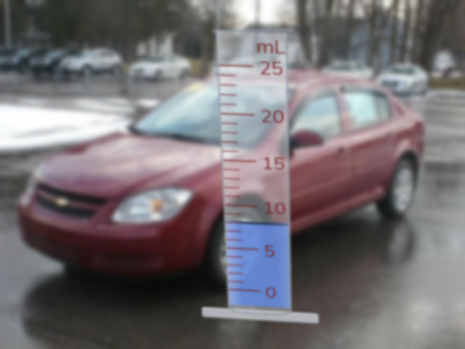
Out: 8 mL
